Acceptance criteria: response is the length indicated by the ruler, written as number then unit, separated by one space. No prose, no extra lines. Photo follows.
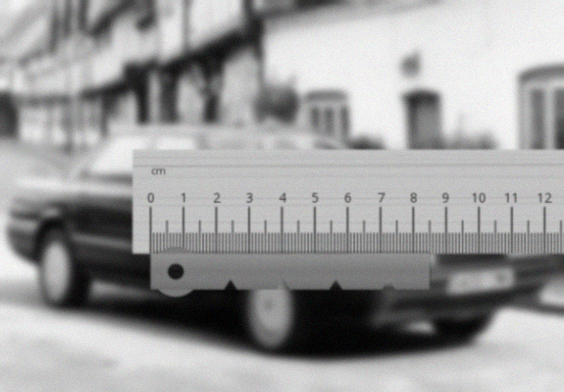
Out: 8.5 cm
